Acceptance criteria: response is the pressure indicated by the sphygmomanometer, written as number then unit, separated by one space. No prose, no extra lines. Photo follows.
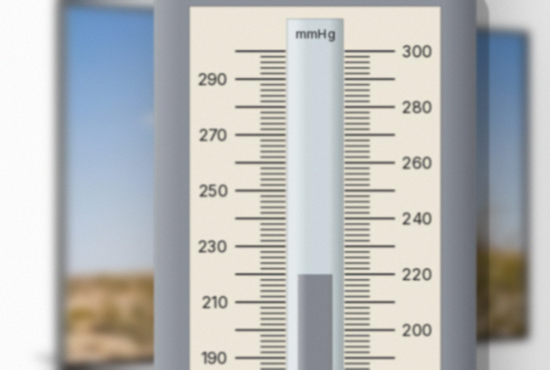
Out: 220 mmHg
